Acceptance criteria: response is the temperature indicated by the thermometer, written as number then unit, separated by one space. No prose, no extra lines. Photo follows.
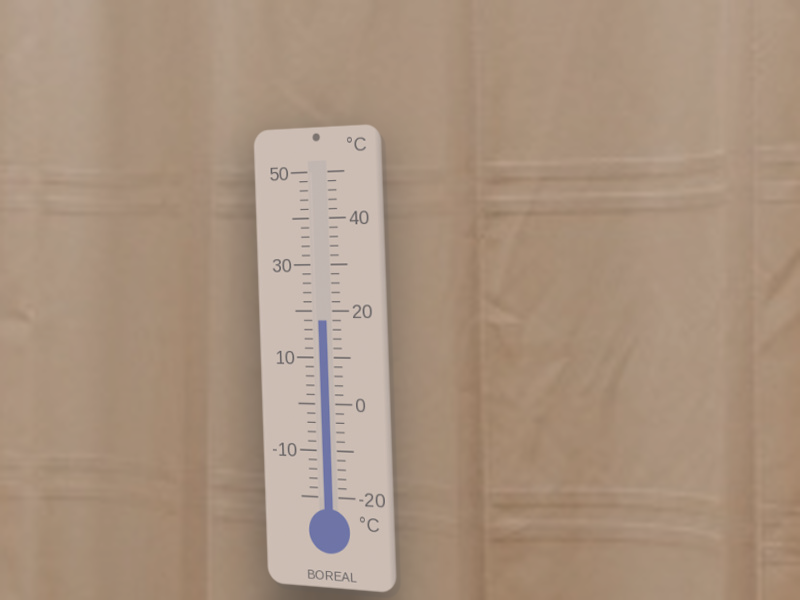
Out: 18 °C
